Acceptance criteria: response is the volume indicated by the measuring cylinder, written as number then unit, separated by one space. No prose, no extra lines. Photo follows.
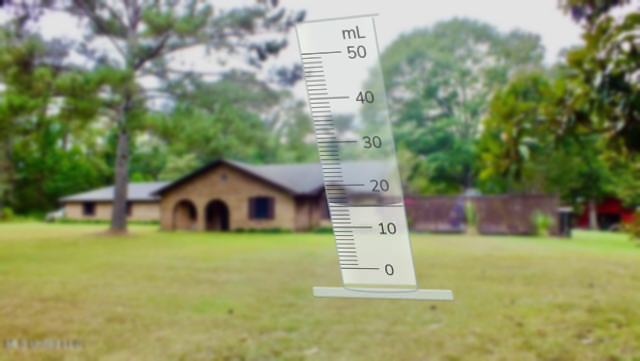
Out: 15 mL
